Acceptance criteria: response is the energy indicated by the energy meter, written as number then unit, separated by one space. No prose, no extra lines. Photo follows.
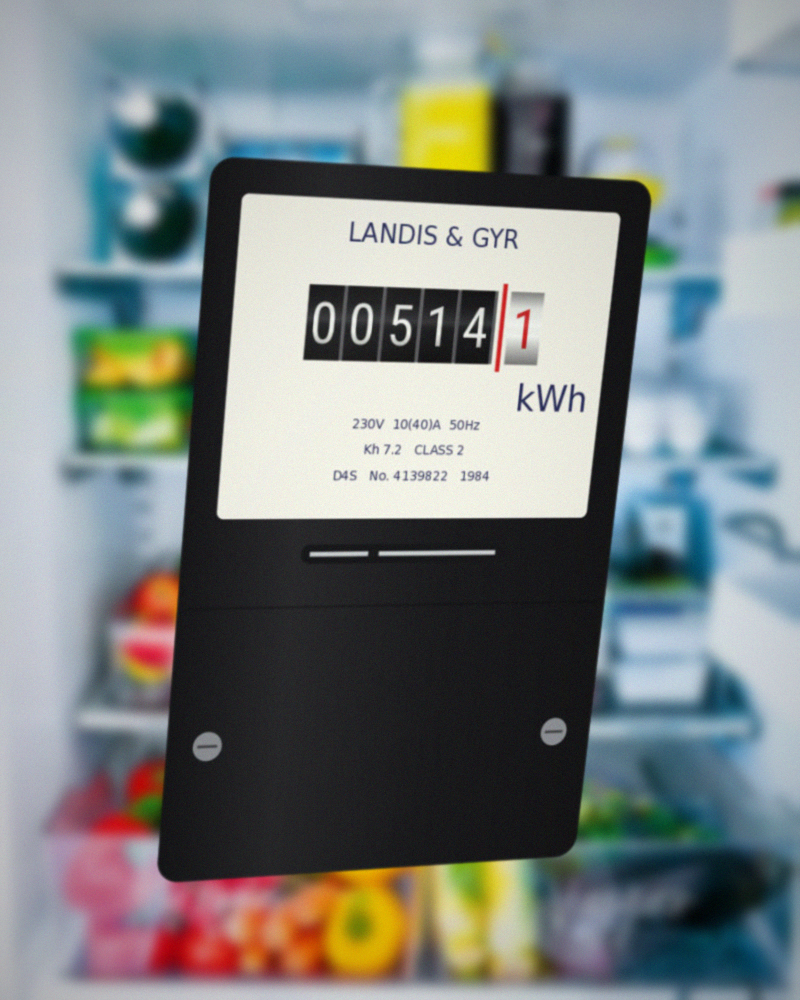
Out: 514.1 kWh
